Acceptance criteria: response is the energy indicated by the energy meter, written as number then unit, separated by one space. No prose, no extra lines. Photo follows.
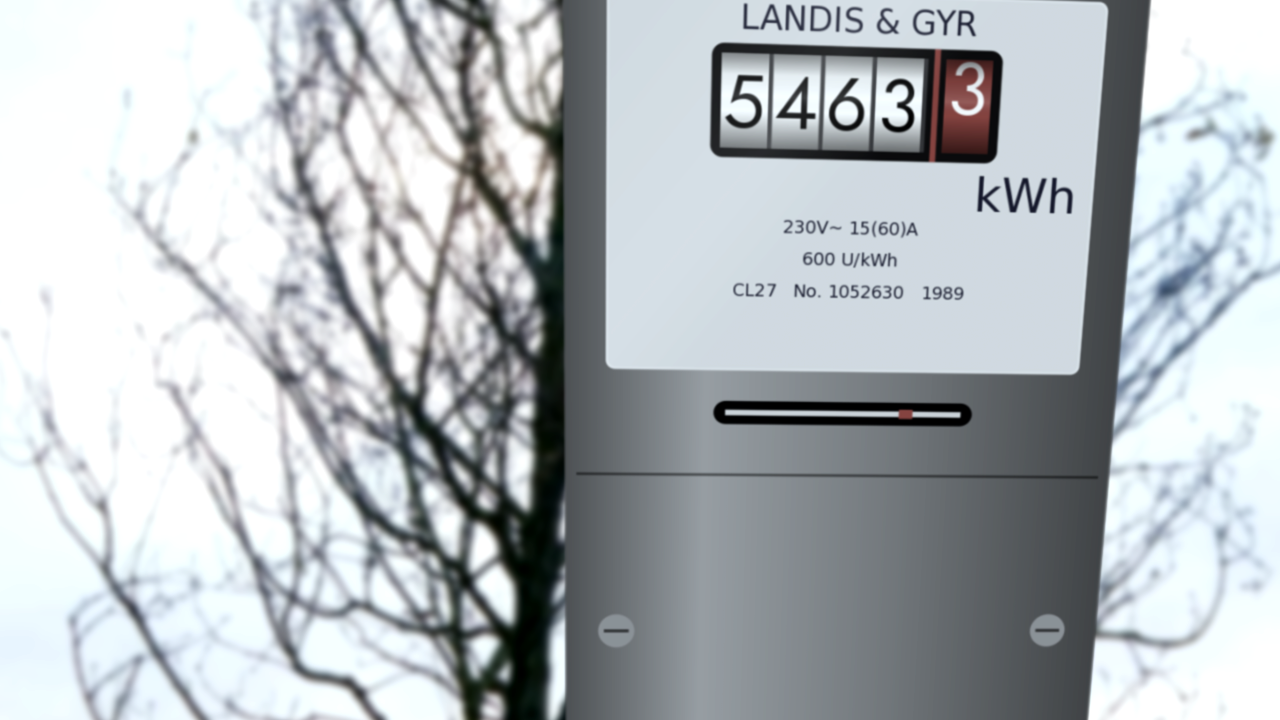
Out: 5463.3 kWh
